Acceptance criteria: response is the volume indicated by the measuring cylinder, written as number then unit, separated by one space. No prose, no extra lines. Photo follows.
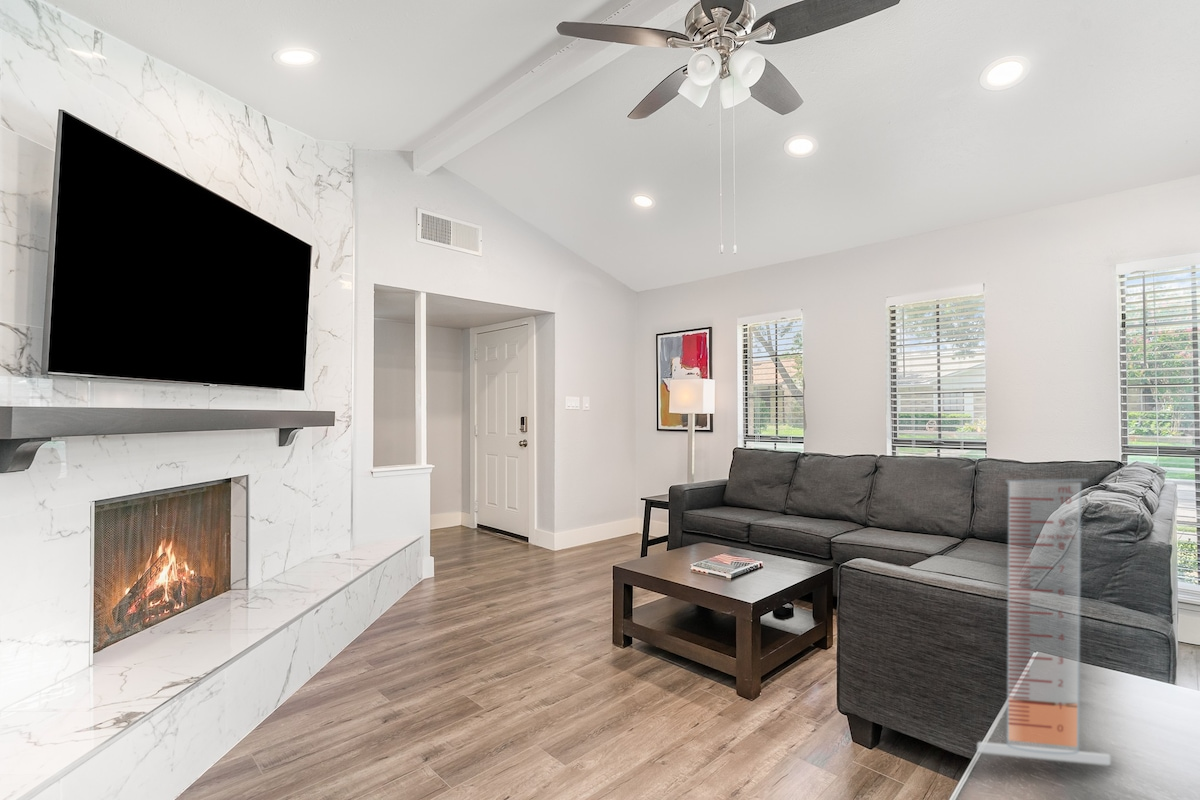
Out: 1 mL
